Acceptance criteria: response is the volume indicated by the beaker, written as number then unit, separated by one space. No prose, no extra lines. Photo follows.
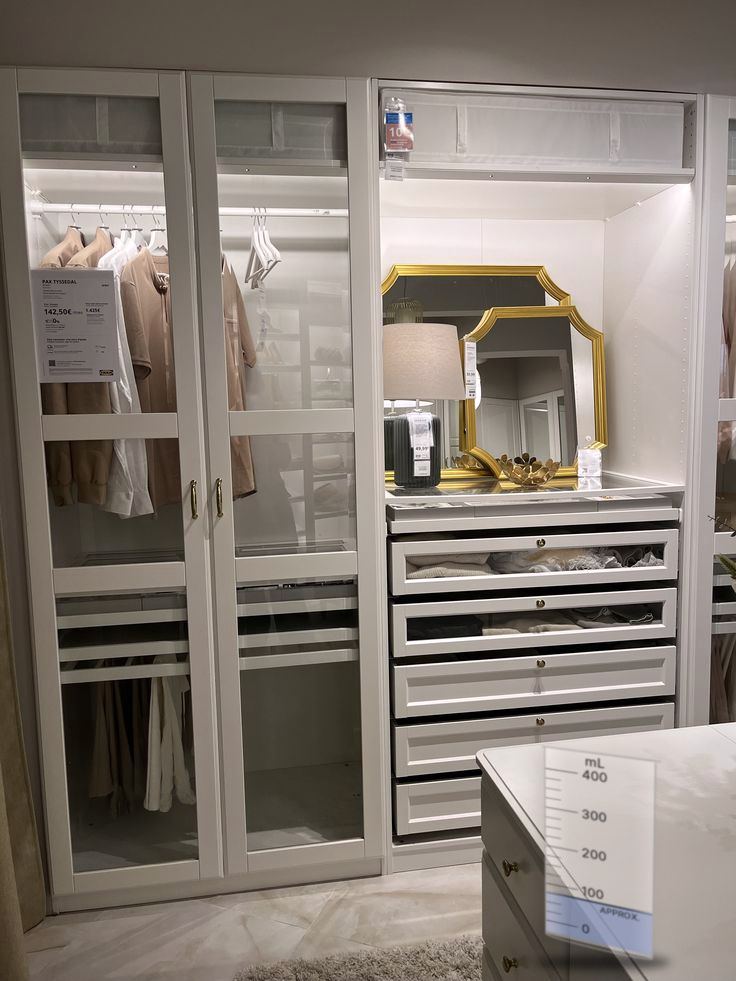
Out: 75 mL
